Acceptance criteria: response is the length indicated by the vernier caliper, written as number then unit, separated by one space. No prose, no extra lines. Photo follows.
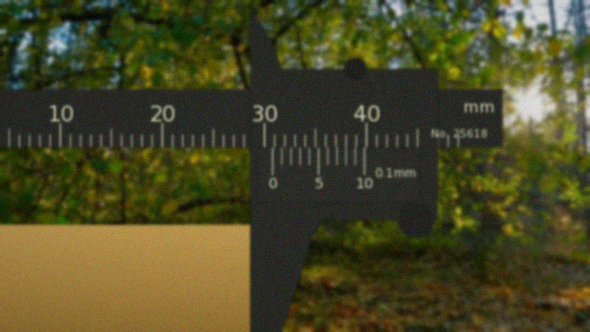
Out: 30.8 mm
